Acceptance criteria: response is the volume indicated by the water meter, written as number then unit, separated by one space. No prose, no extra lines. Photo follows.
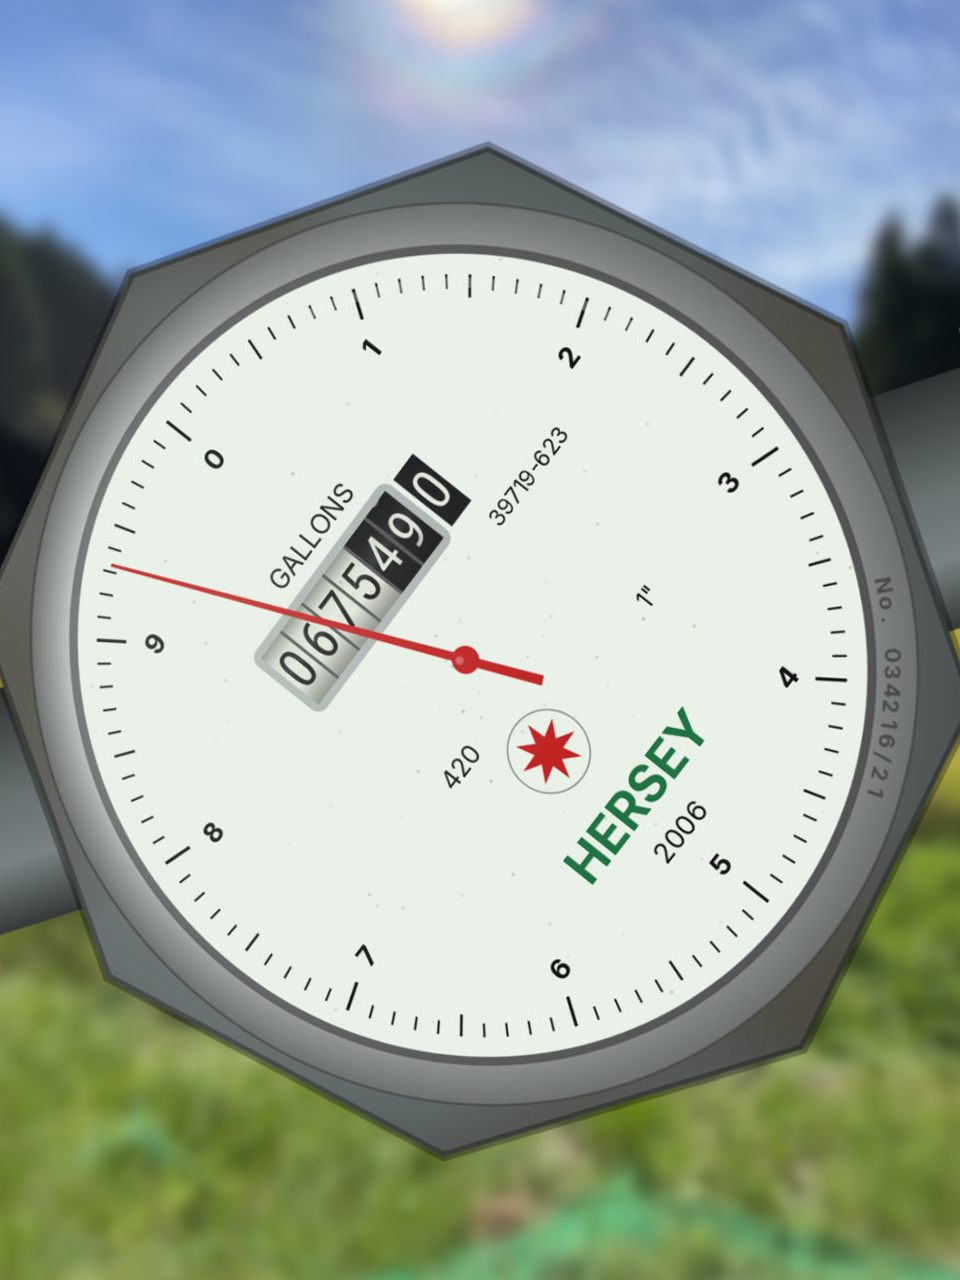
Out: 675489.3 gal
